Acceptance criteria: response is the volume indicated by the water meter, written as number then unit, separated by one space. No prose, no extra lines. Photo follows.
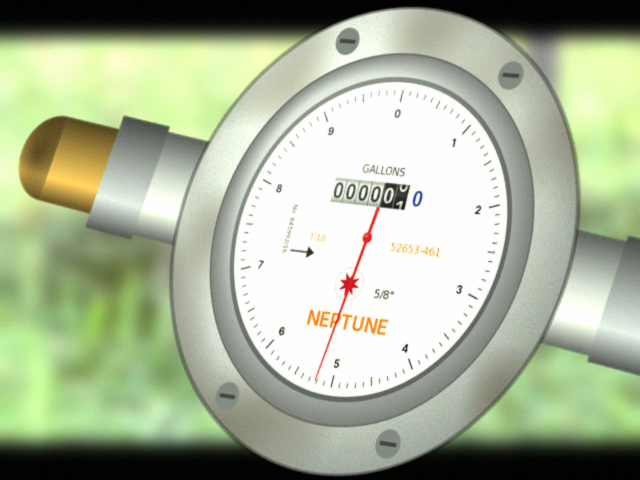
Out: 5.2 gal
